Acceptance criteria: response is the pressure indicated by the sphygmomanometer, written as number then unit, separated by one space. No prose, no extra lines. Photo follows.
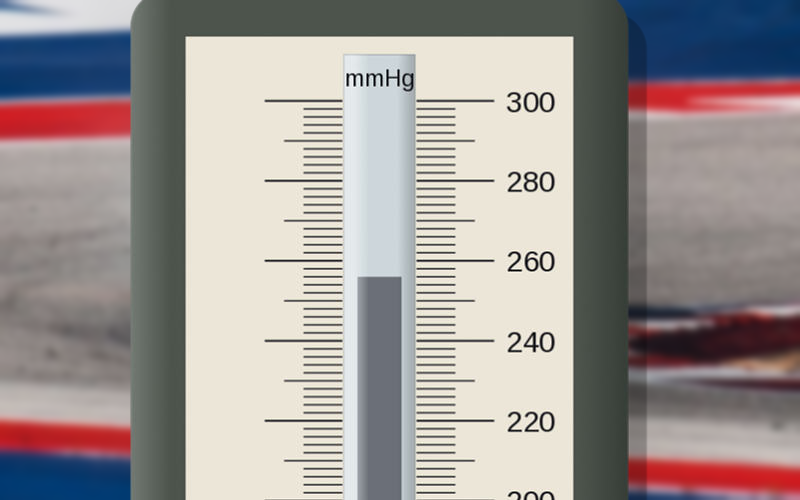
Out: 256 mmHg
